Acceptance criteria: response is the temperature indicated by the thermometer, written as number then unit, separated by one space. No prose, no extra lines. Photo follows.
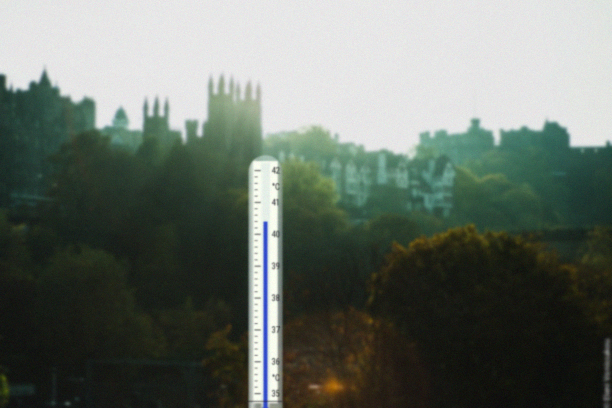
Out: 40.4 °C
